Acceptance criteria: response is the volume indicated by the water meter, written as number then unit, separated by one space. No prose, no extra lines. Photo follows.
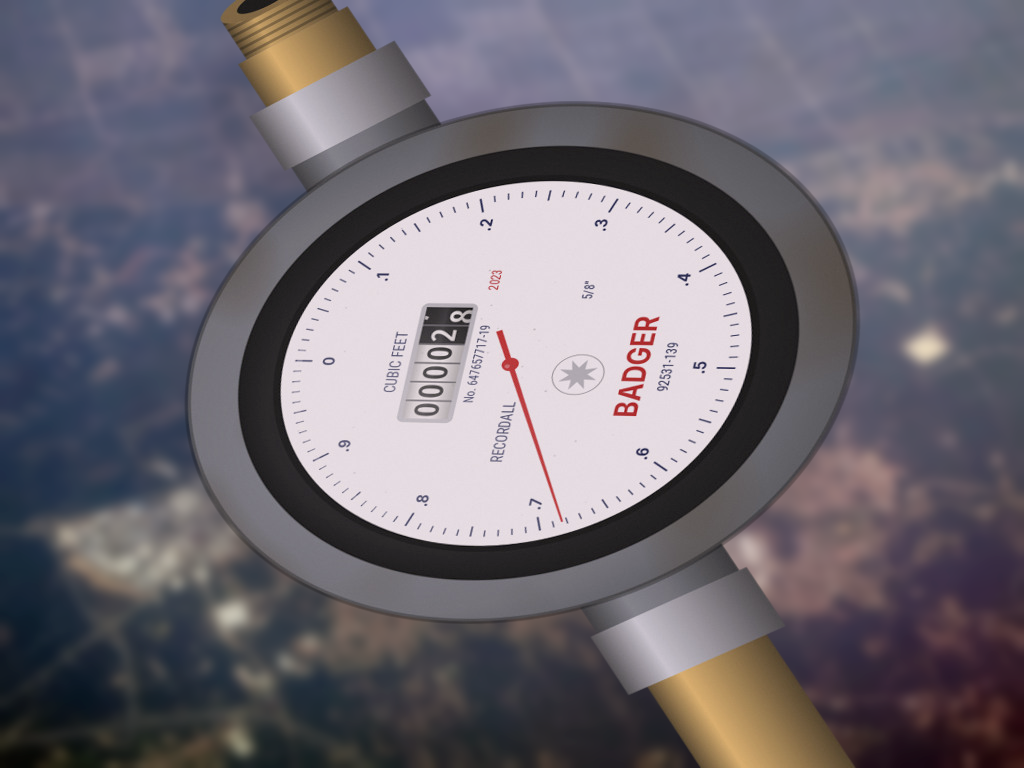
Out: 27.68 ft³
